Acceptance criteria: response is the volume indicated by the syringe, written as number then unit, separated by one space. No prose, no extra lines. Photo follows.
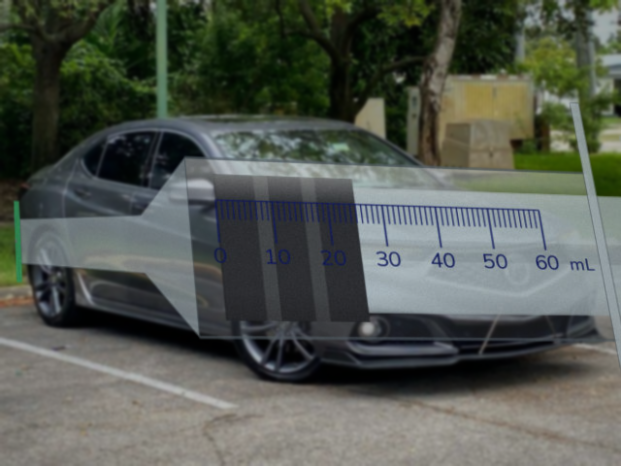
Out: 0 mL
